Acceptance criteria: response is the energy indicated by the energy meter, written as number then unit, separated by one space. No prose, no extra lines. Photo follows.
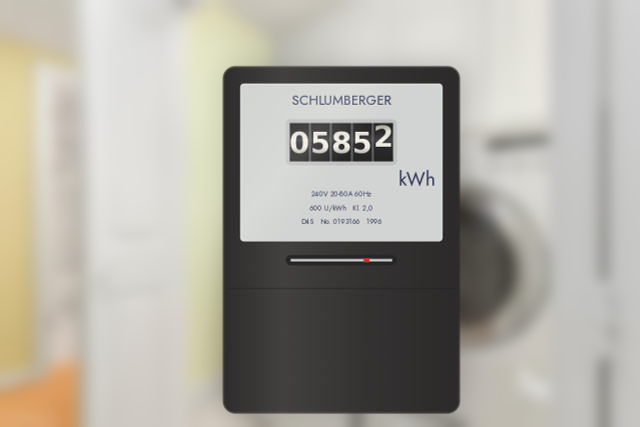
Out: 5852 kWh
